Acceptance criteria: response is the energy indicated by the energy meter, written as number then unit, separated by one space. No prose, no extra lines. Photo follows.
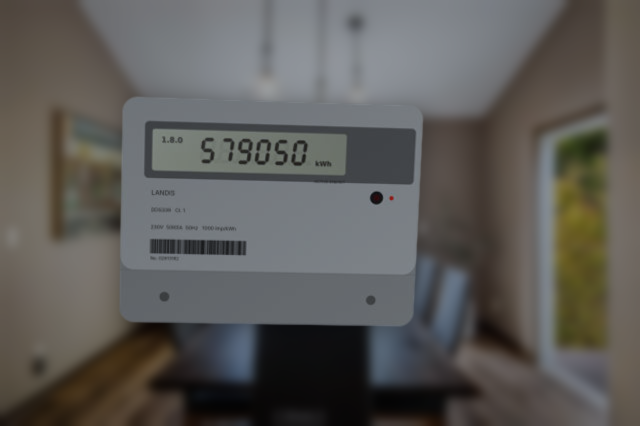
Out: 579050 kWh
